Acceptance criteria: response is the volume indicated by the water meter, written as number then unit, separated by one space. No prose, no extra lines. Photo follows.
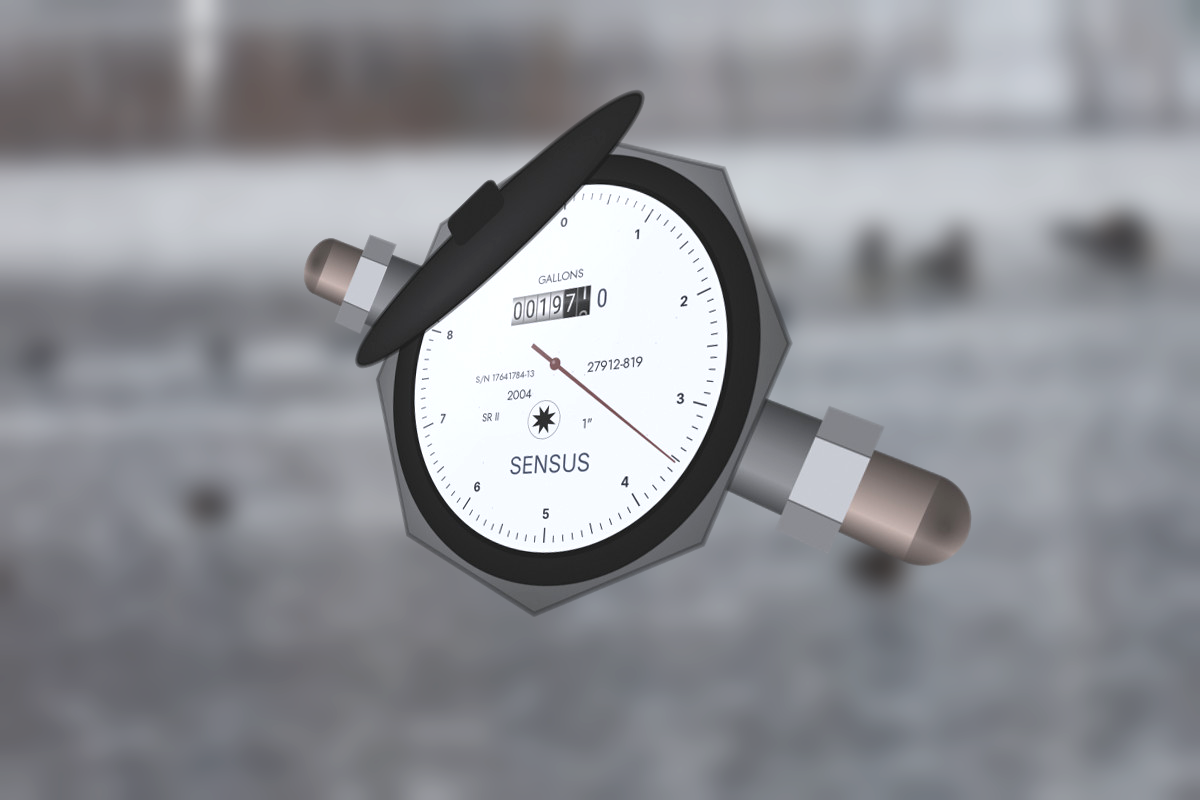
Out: 19713.5 gal
